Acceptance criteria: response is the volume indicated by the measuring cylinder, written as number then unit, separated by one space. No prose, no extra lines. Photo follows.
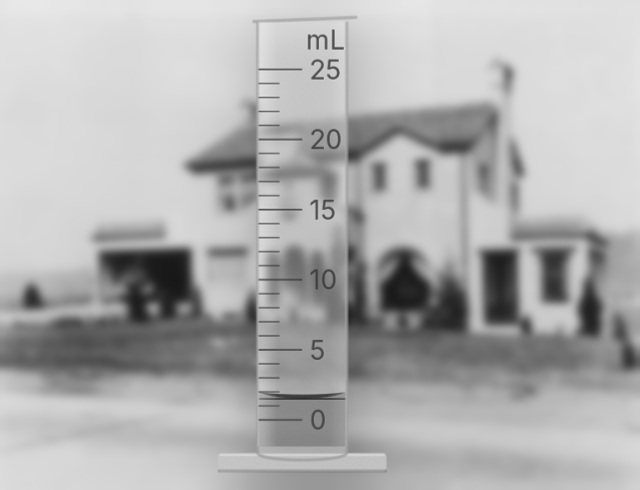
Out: 1.5 mL
